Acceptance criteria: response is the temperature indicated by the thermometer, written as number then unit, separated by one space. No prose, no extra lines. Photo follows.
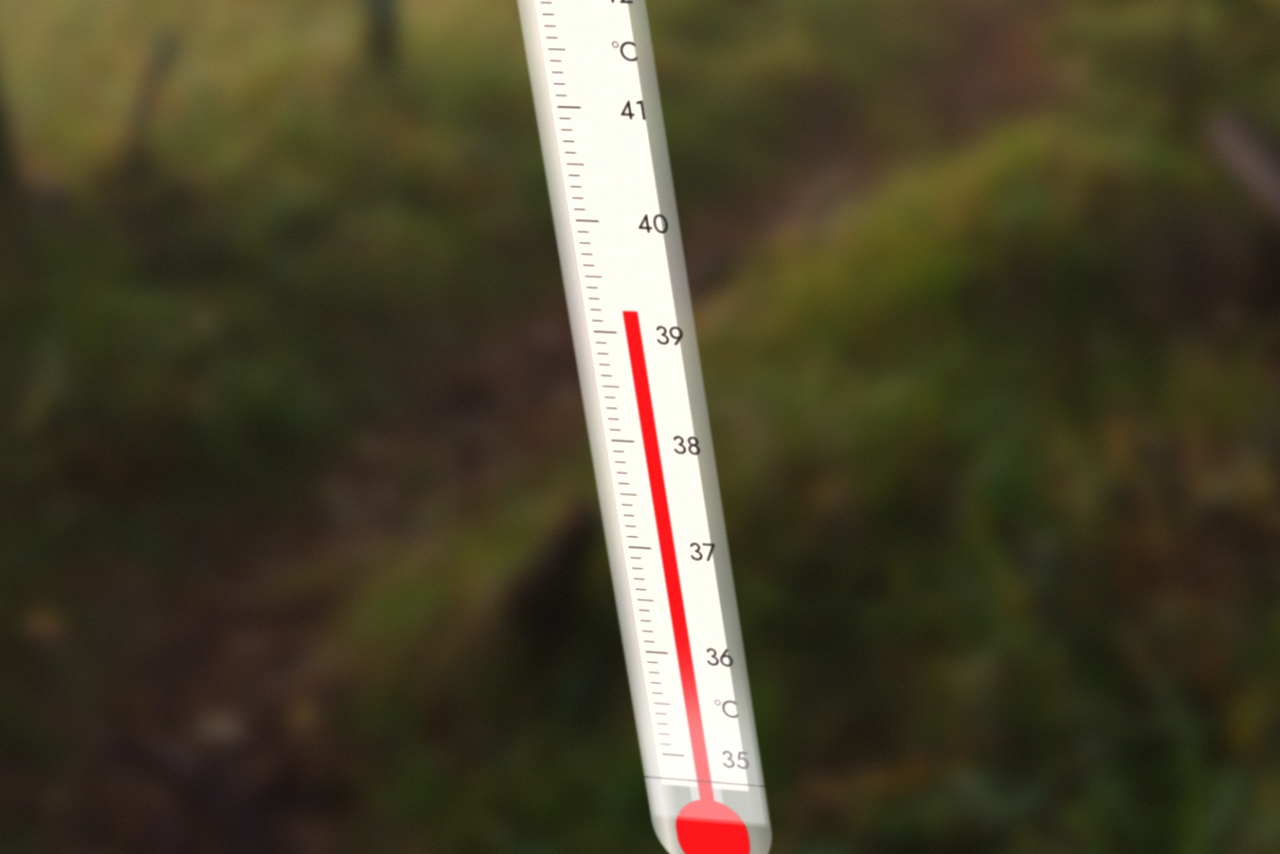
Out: 39.2 °C
